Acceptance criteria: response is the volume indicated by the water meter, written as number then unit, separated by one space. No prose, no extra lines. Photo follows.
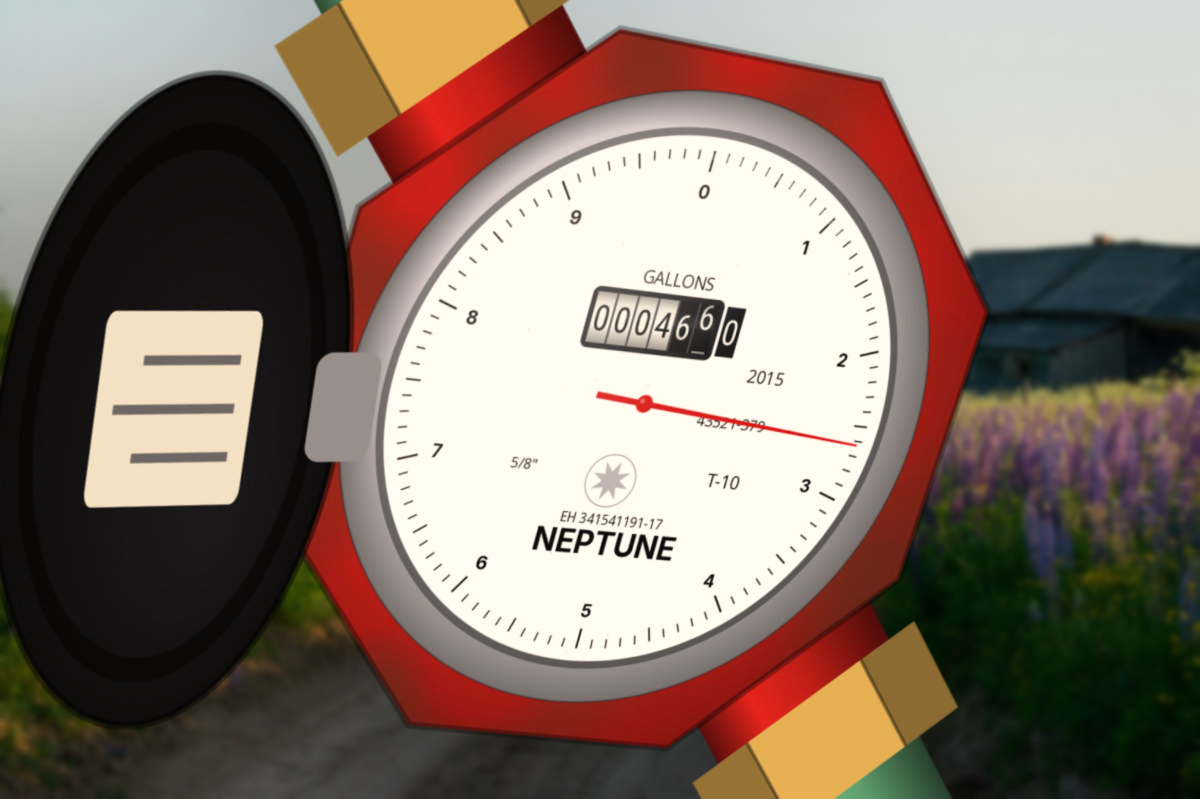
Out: 4662.6 gal
